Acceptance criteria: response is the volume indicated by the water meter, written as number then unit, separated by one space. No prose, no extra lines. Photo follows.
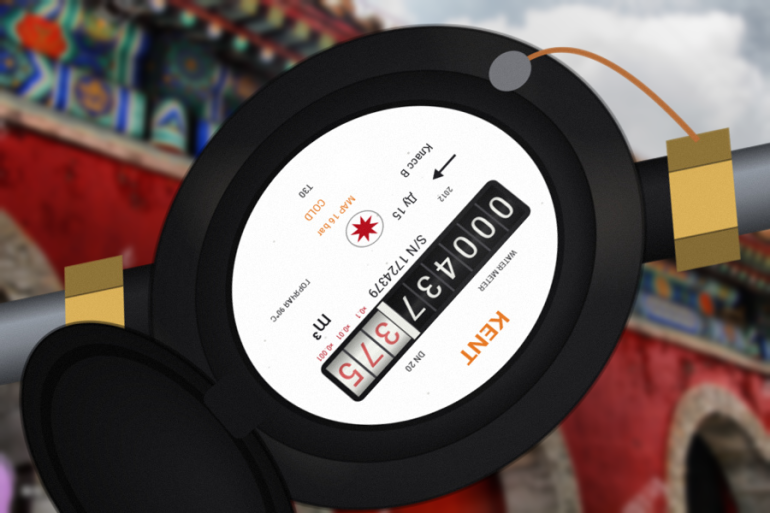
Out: 437.375 m³
